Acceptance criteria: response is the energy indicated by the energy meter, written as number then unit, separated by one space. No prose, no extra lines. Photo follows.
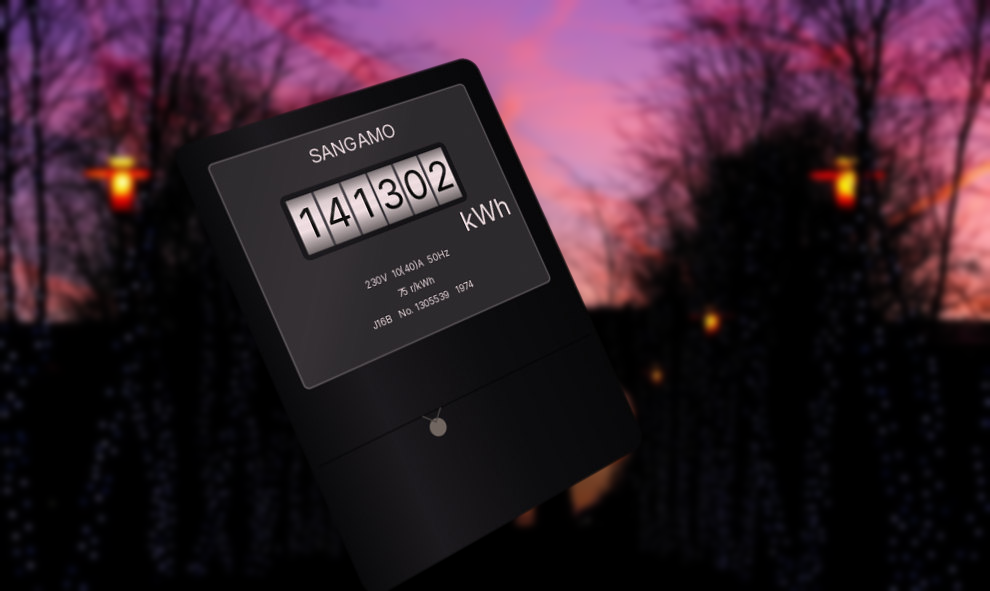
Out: 141302 kWh
